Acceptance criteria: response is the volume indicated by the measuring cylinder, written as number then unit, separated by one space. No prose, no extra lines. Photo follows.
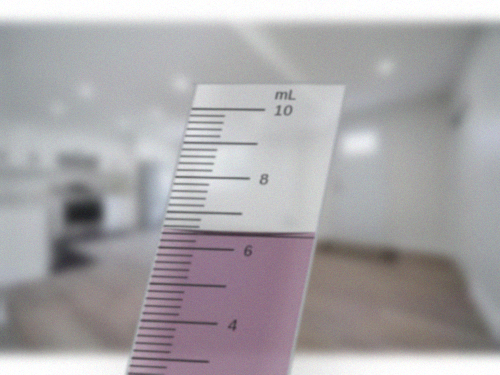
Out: 6.4 mL
